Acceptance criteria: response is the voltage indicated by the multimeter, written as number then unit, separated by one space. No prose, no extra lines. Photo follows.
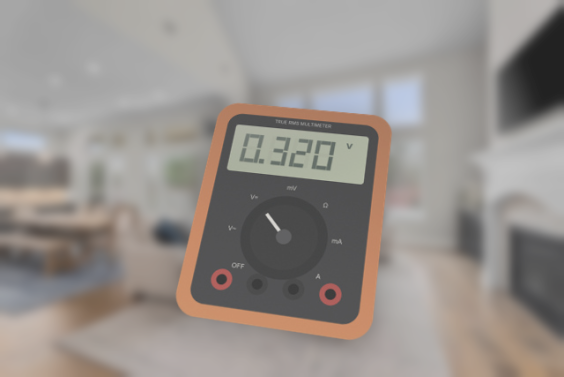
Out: 0.320 V
